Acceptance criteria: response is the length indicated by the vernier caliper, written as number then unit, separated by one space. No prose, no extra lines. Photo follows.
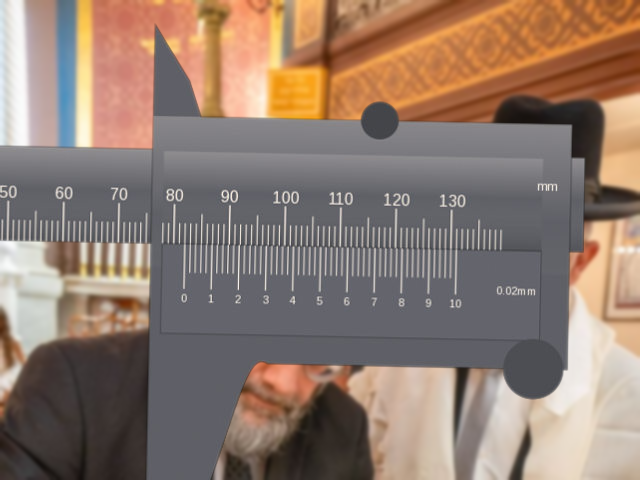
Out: 82.0 mm
